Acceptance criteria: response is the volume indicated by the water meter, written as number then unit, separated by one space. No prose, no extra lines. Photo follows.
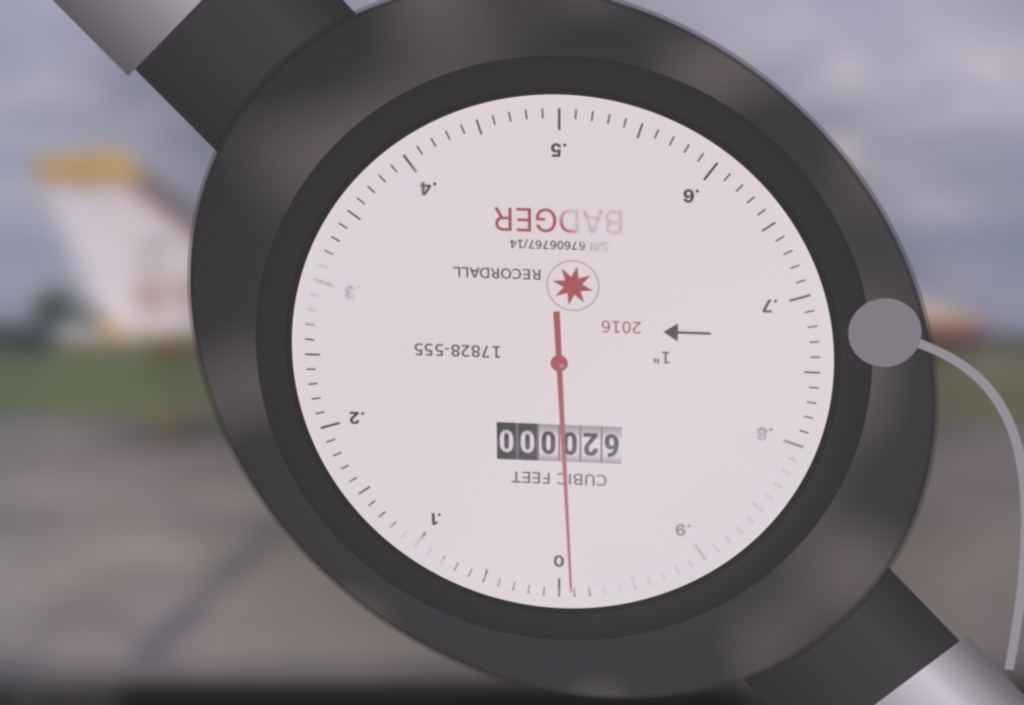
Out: 619999.99 ft³
